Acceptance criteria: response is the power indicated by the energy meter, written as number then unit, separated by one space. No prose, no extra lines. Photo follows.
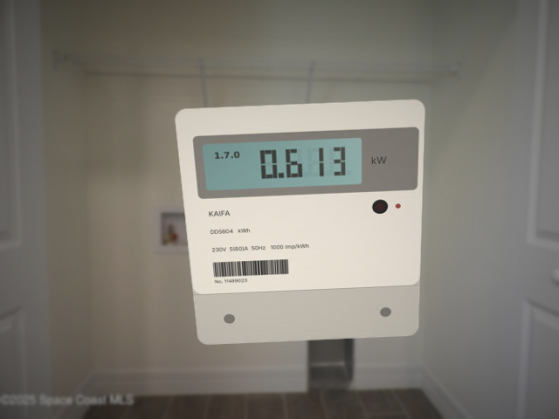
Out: 0.613 kW
